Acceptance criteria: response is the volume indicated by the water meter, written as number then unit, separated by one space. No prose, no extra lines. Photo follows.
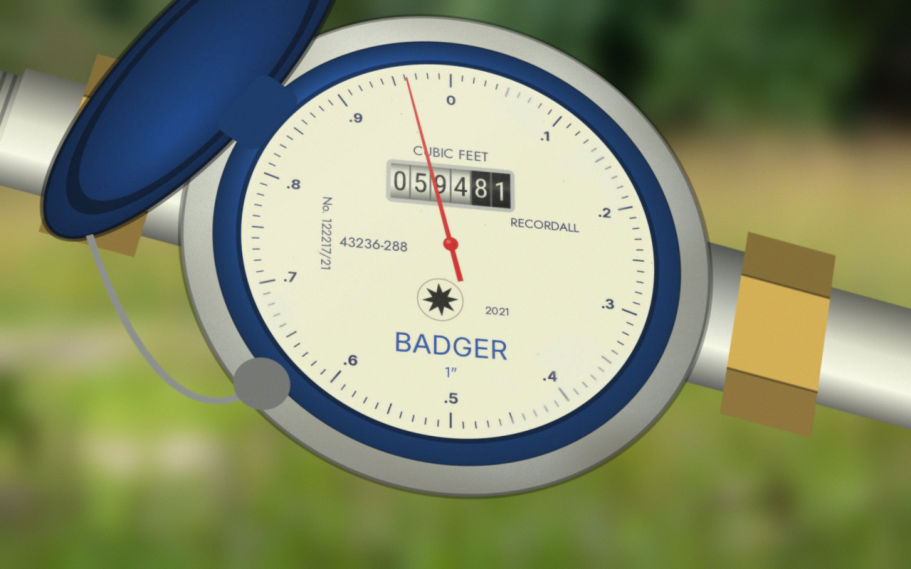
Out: 59480.96 ft³
